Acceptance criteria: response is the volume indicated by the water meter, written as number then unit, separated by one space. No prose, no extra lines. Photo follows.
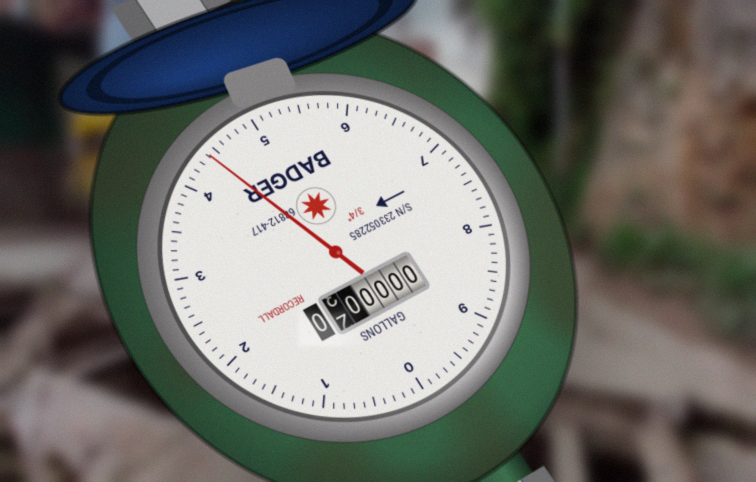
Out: 24.4 gal
